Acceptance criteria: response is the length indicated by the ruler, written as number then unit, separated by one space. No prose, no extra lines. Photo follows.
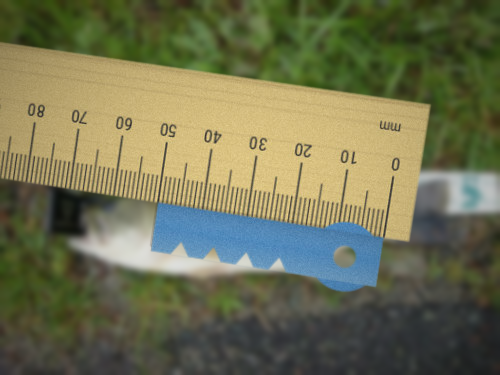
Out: 50 mm
